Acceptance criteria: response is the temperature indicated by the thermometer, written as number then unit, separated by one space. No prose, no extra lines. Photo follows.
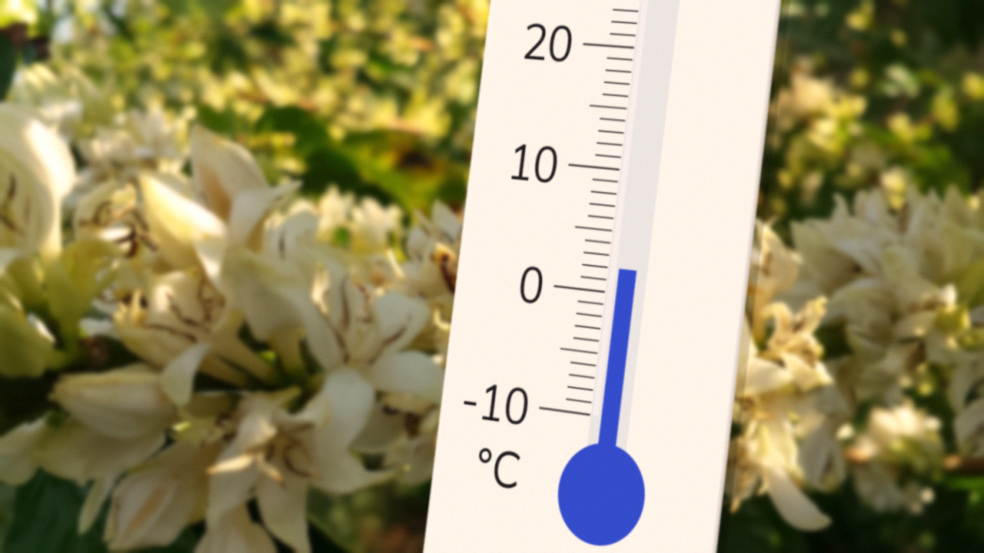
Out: 2 °C
